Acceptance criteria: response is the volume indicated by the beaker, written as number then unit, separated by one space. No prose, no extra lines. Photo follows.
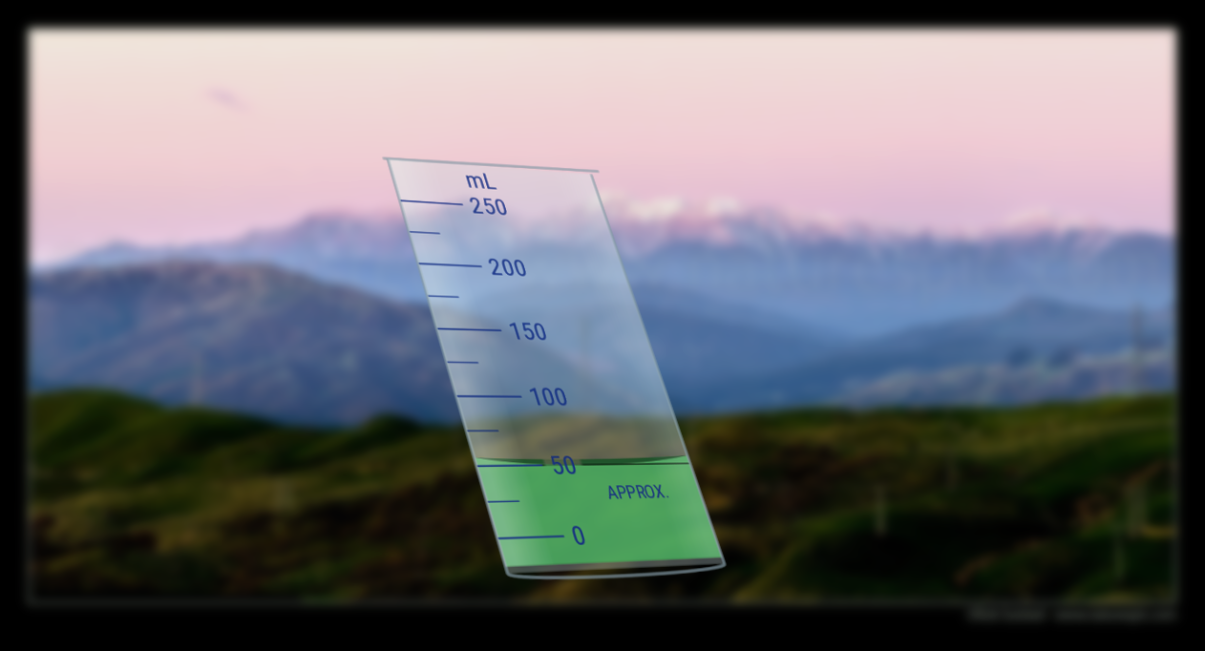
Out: 50 mL
